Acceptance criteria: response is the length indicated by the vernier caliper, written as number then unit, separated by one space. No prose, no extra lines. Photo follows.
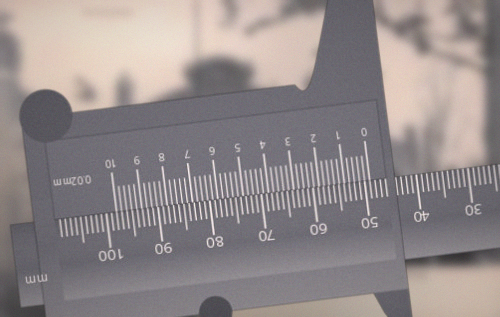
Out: 49.0 mm
